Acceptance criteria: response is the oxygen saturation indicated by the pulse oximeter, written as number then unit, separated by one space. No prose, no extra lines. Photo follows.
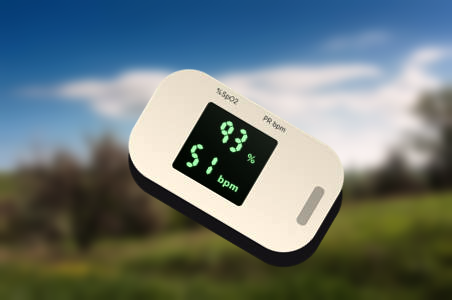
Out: 93 %
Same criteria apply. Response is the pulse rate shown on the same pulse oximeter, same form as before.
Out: 51 bpm
